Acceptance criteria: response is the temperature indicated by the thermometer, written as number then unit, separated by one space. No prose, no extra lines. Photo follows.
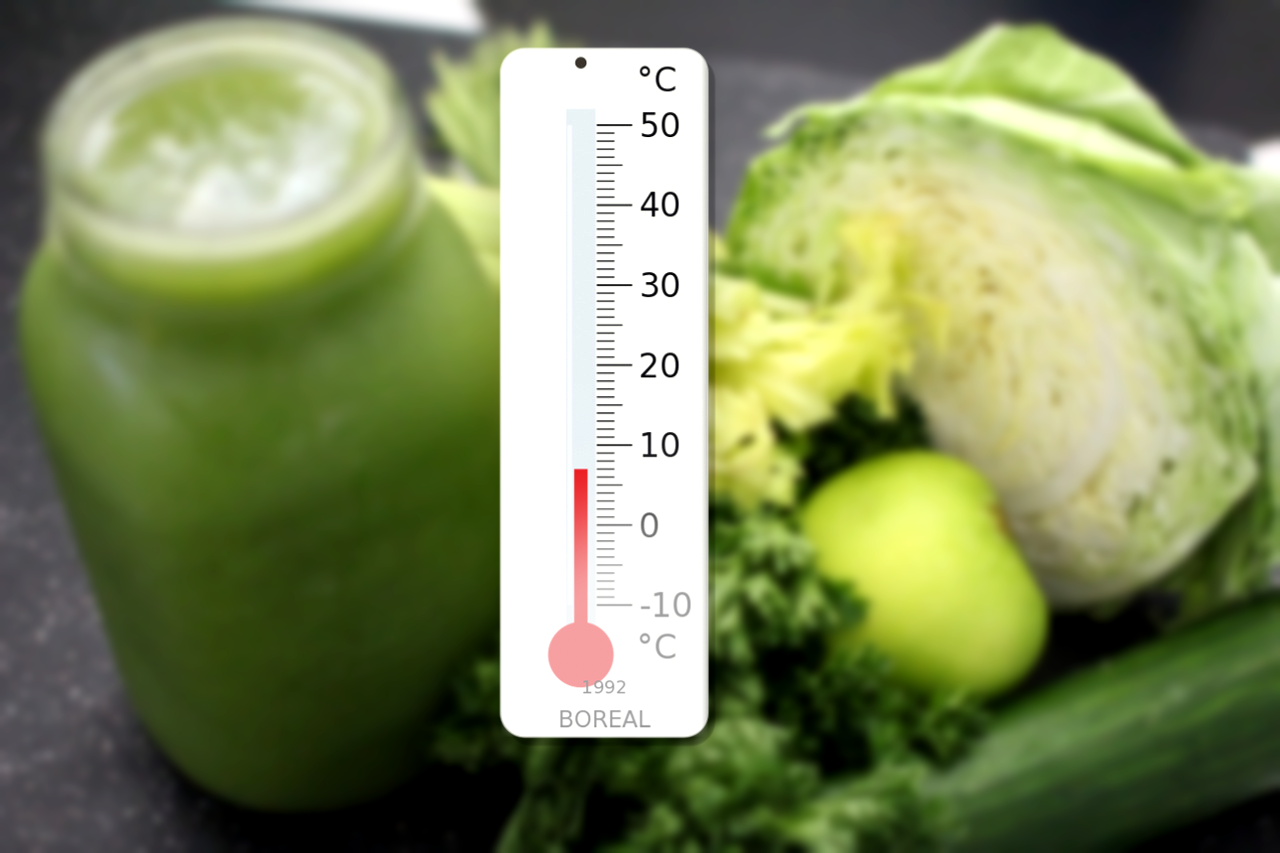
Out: 7 °C
